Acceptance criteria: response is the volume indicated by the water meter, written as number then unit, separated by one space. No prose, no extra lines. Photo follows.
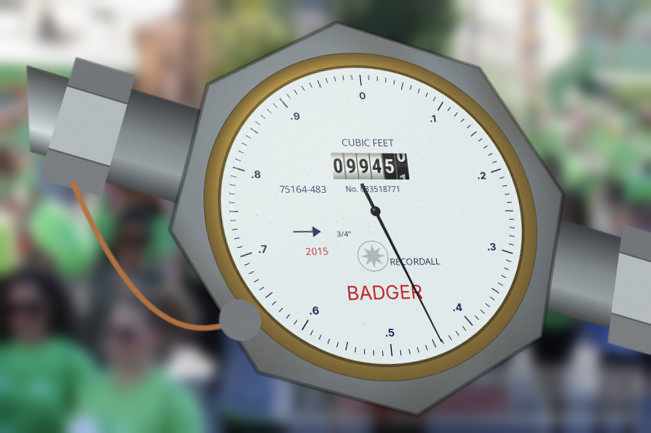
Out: 99450.44 ft³
